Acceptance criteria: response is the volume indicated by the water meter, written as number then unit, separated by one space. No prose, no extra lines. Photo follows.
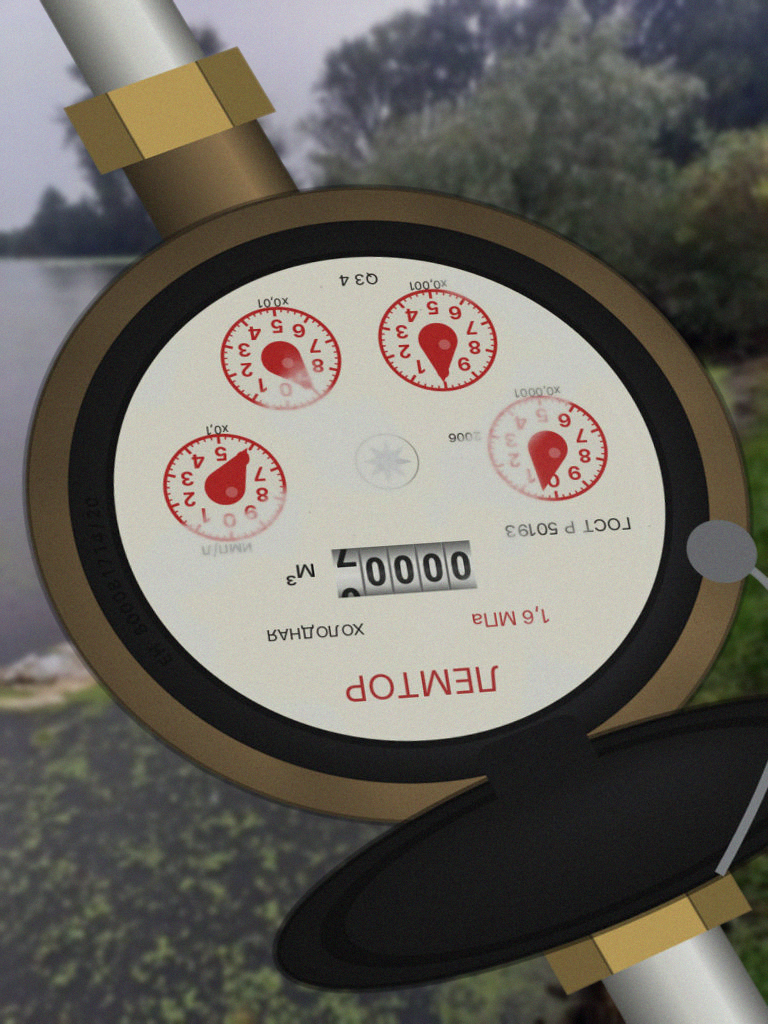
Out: 6.5900 m³
